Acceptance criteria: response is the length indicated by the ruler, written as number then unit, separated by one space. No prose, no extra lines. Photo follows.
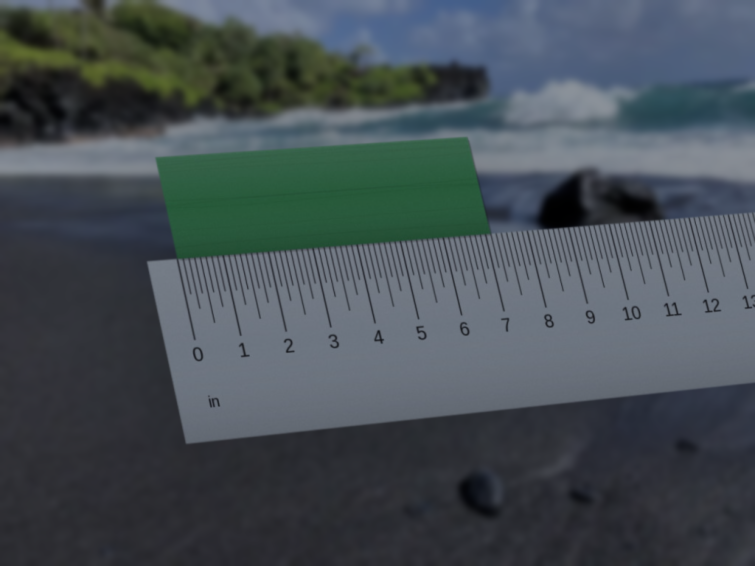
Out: 7.125 in
